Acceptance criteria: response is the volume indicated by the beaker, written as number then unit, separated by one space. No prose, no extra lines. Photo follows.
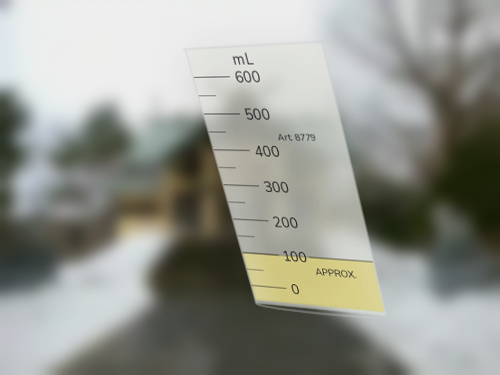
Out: 100 mL
